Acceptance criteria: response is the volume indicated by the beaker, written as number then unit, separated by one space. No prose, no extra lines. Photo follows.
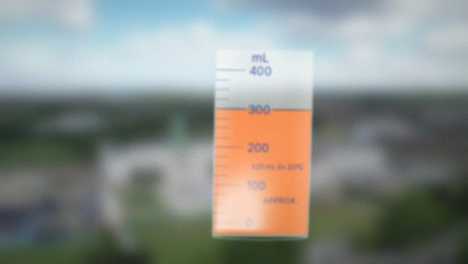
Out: 300 mL
